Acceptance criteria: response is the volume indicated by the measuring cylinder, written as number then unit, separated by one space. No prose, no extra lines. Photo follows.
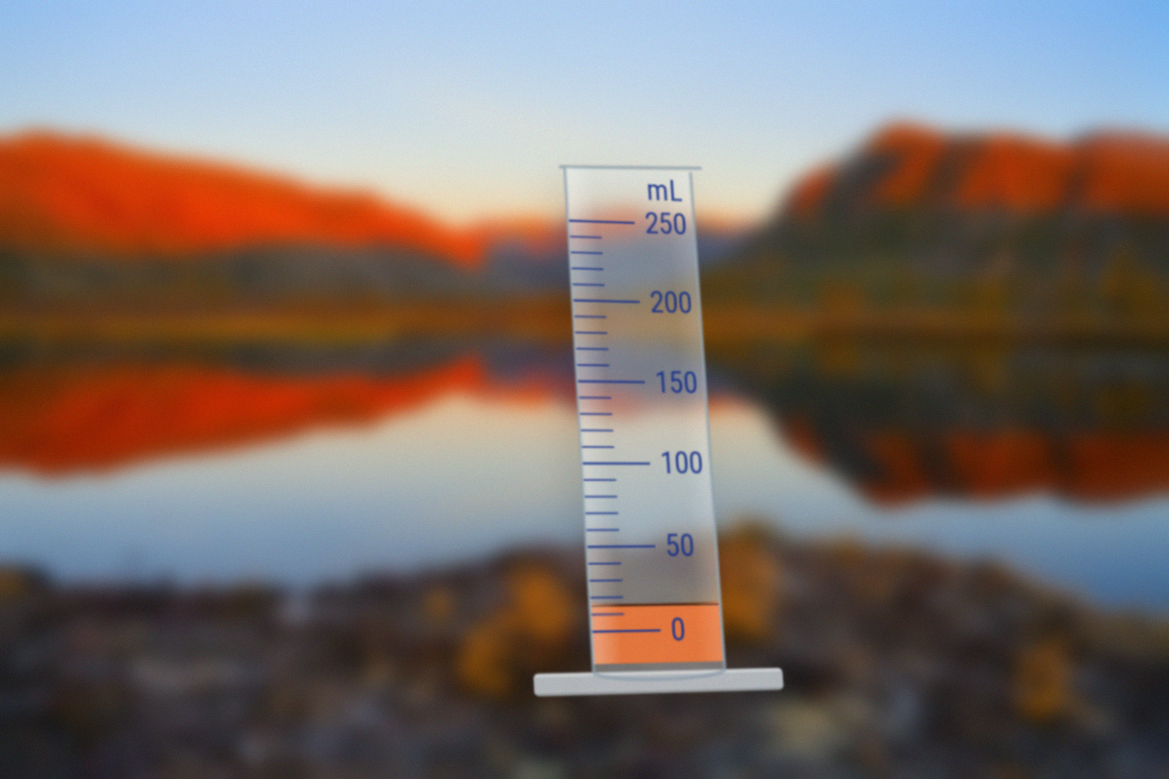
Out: 15 mL
